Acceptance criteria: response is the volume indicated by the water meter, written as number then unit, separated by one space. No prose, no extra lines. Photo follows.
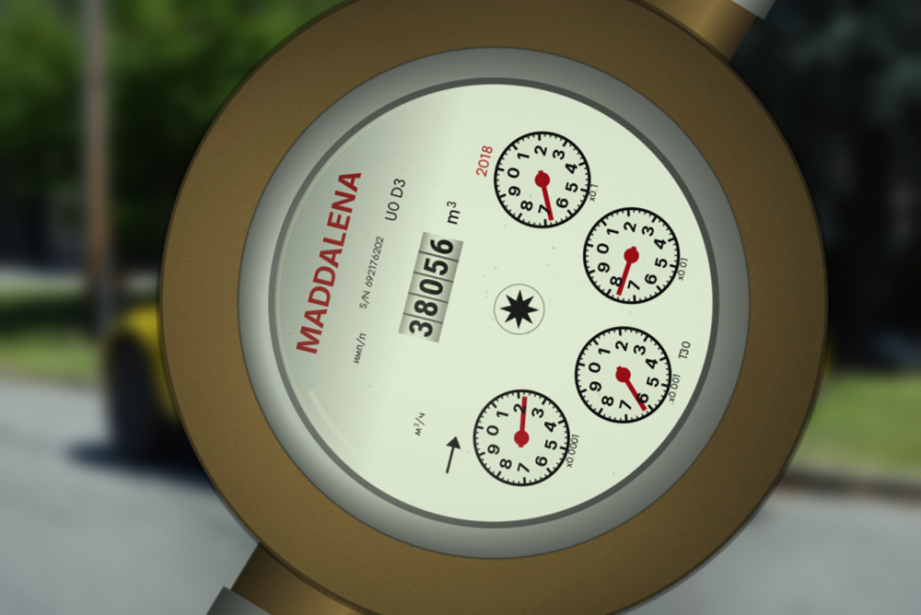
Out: 38056.6762 m³
